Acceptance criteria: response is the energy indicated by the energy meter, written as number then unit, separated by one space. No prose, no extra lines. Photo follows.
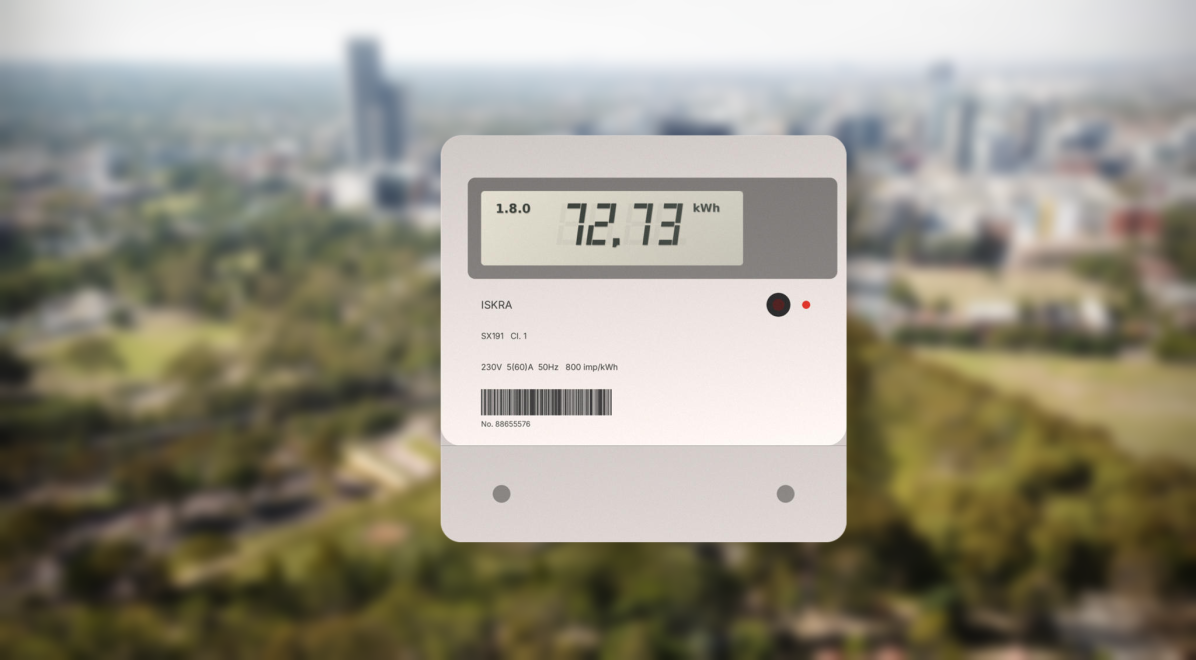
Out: 72.73 kWh
